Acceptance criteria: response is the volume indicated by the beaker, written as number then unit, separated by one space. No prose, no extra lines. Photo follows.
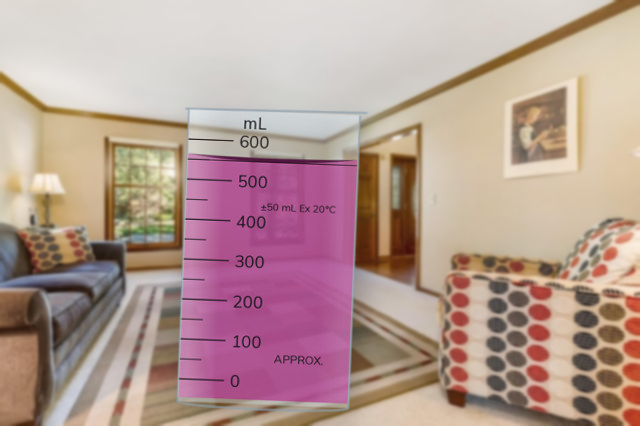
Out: 550 mL
